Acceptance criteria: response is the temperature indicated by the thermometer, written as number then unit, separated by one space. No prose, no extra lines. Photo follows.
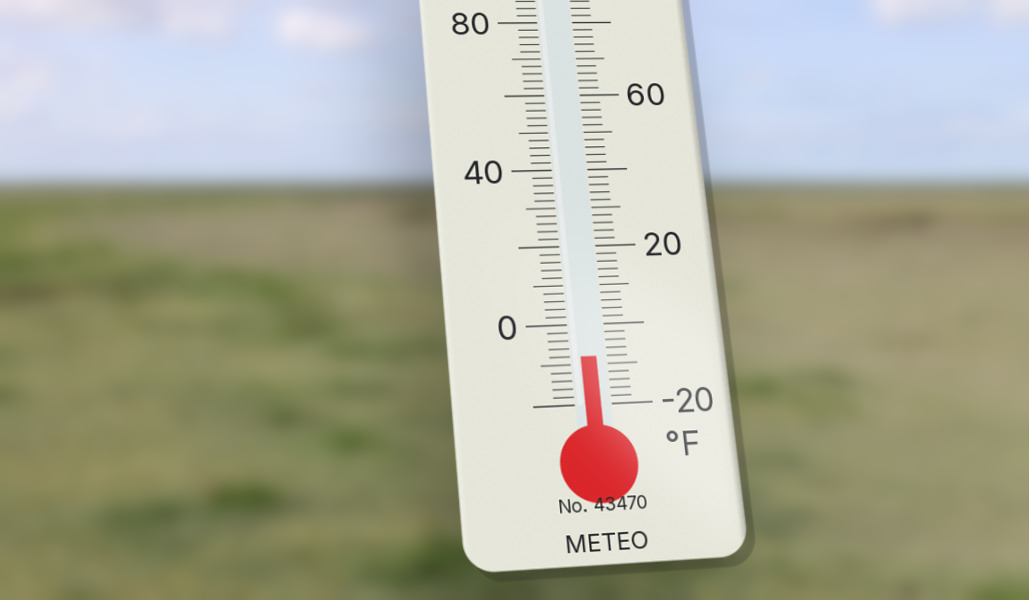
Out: -8 °F
